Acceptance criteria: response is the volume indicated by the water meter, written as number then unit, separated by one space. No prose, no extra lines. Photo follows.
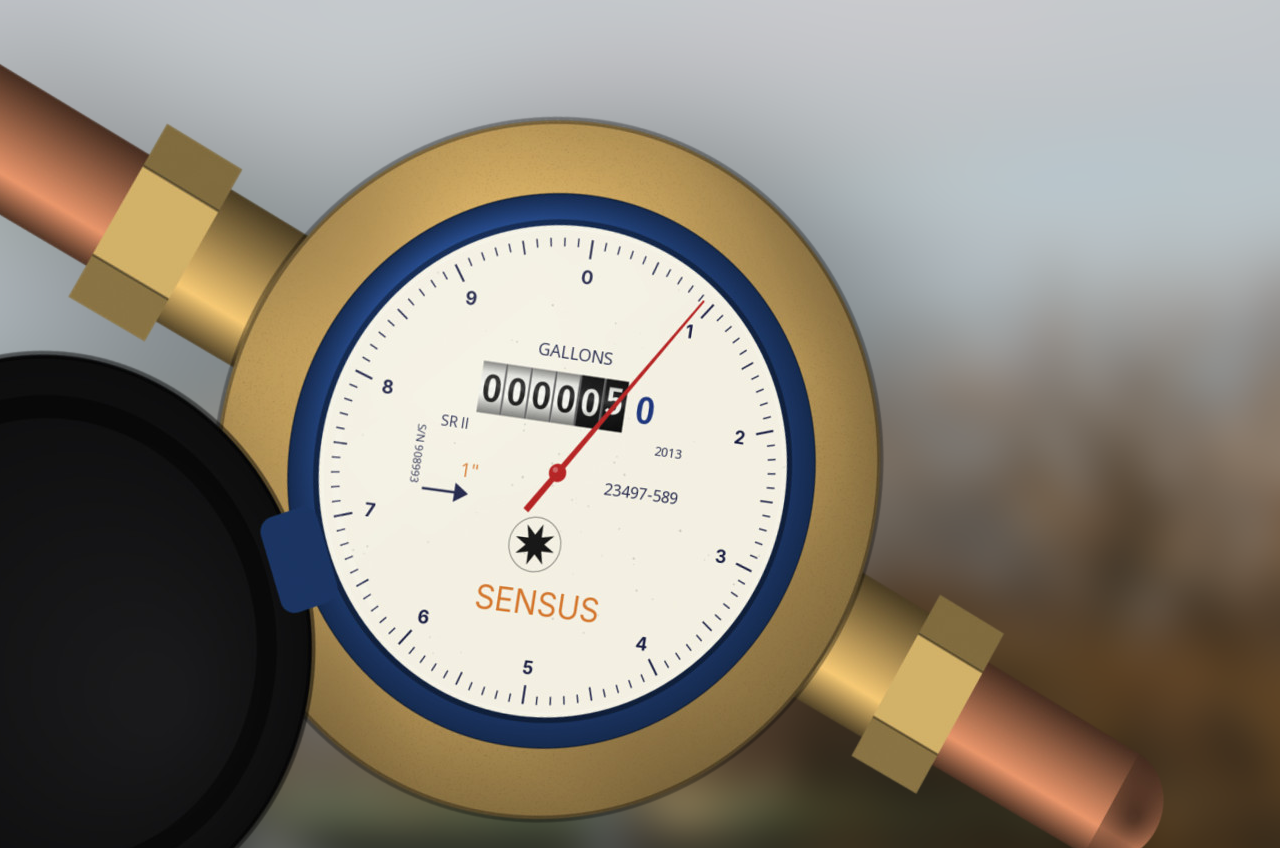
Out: 50.9 gal
